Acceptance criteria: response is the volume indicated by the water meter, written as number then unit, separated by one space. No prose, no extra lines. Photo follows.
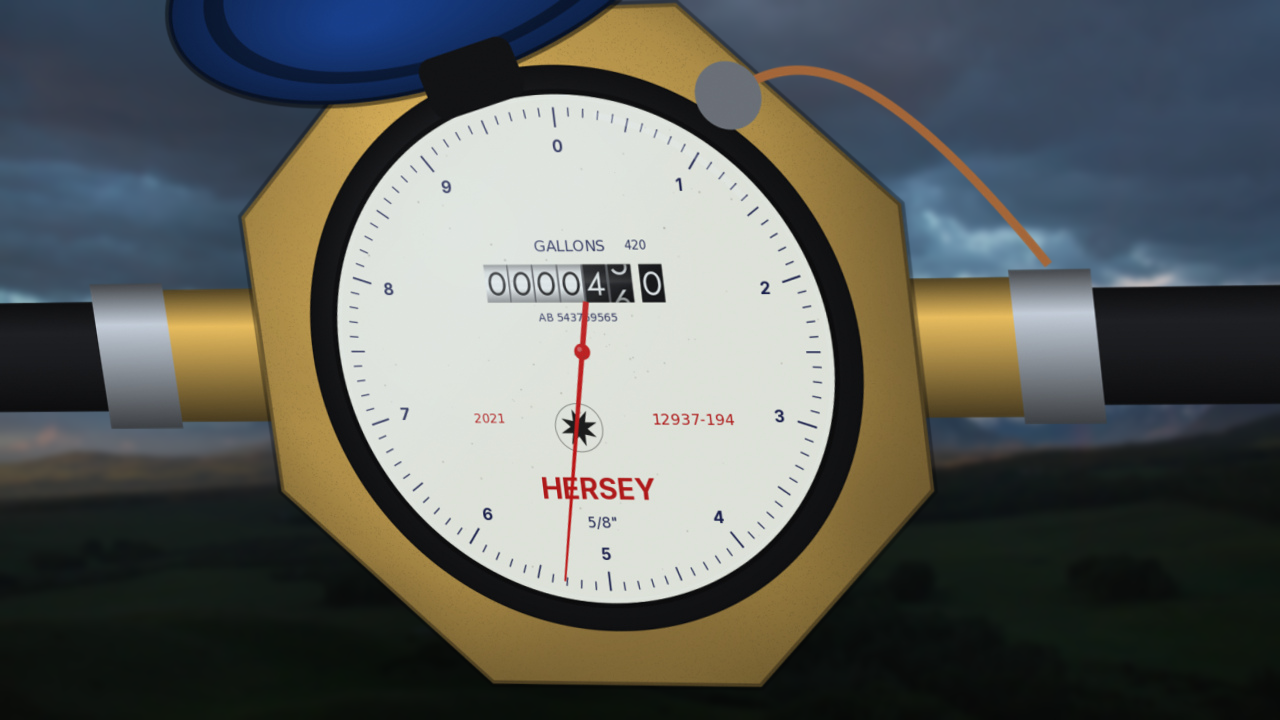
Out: 455.3 gal
